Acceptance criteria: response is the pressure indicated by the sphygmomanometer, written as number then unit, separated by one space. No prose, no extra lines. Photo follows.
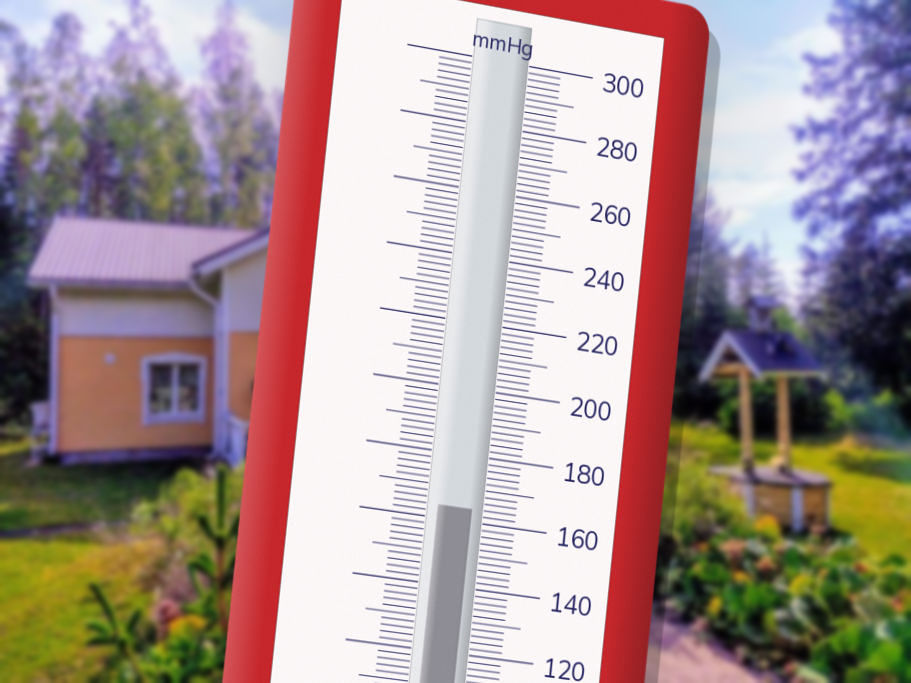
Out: 164 mmHg
